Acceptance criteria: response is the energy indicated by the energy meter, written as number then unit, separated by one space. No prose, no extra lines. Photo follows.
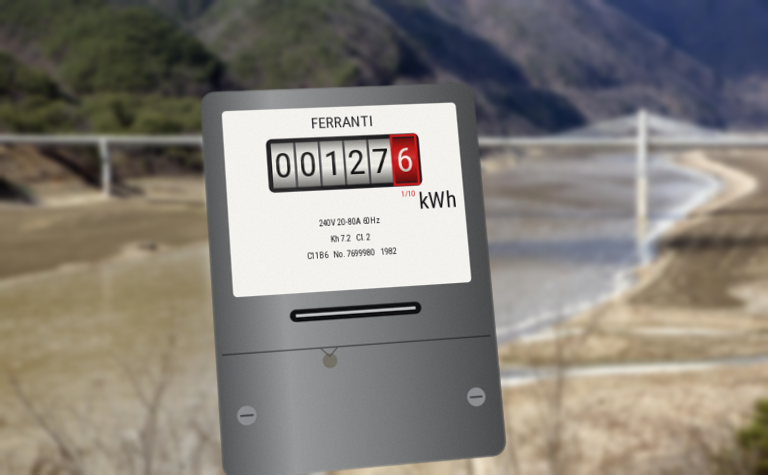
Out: 127.6 kWh
